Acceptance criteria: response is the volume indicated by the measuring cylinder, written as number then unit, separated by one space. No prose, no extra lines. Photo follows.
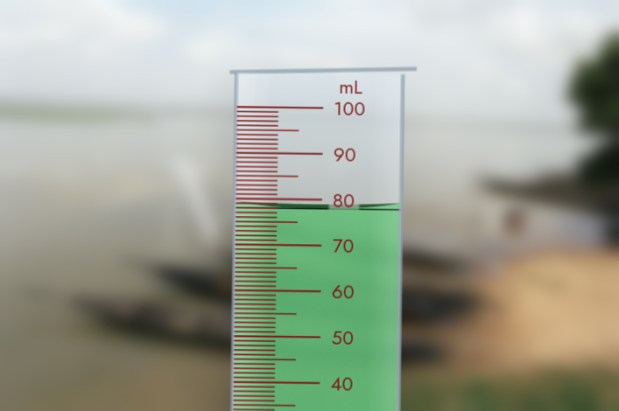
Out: 78 mL
